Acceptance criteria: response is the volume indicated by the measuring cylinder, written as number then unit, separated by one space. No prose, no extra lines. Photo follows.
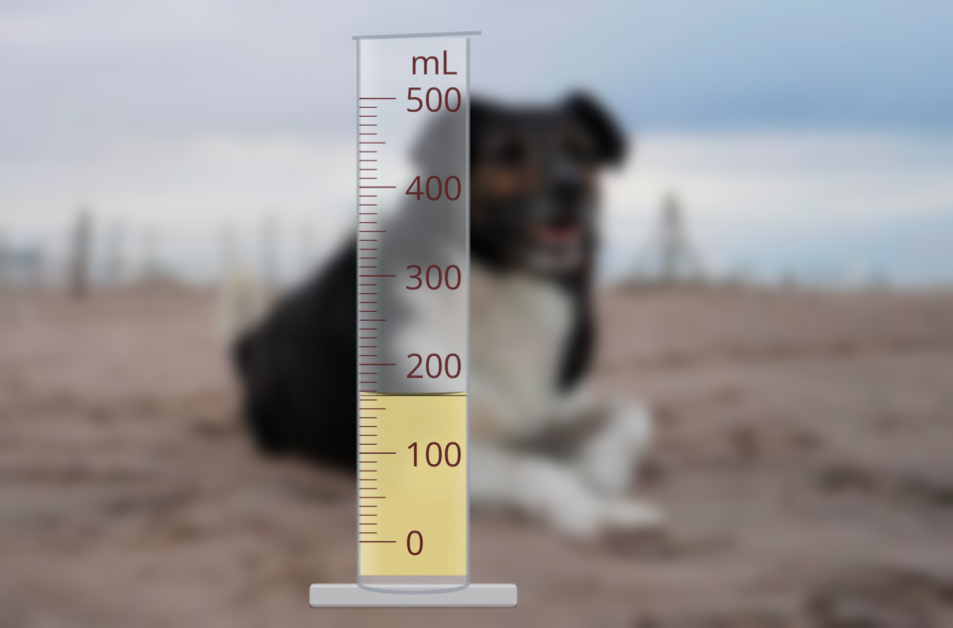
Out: 165 mL
